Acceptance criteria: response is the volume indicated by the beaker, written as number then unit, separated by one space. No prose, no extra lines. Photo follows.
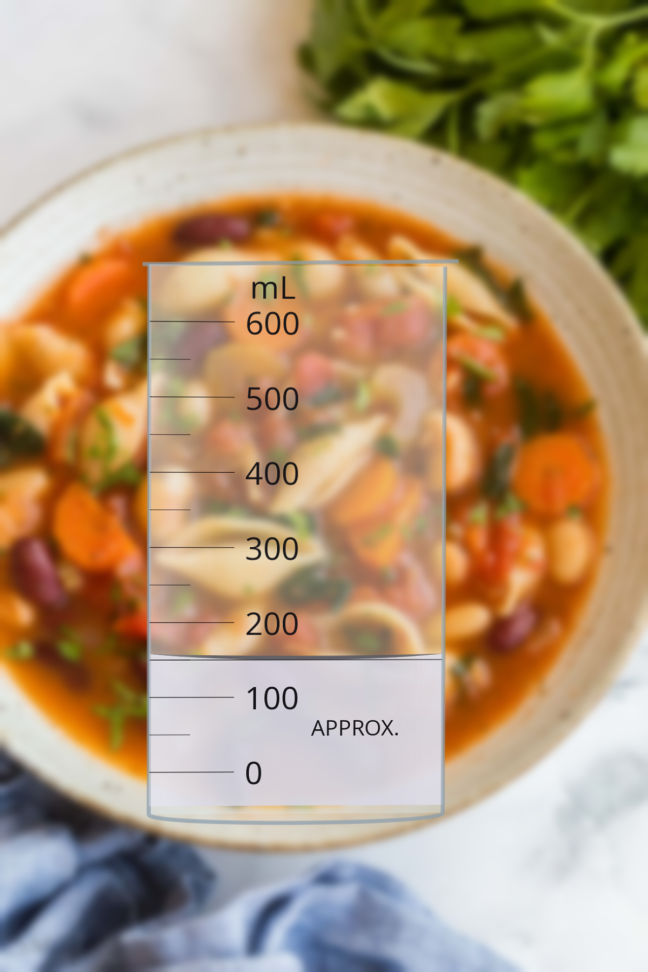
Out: 150 mL
